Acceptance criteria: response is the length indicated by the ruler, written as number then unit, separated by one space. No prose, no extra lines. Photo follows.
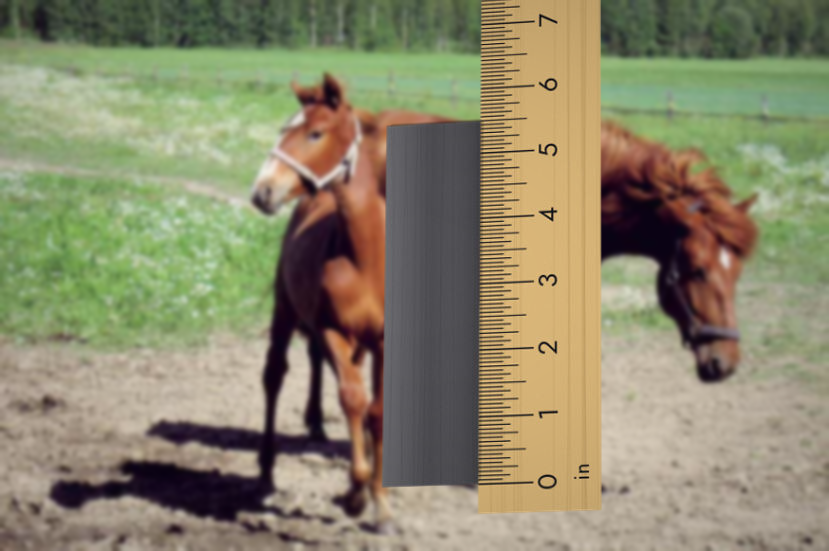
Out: 5.5 in
